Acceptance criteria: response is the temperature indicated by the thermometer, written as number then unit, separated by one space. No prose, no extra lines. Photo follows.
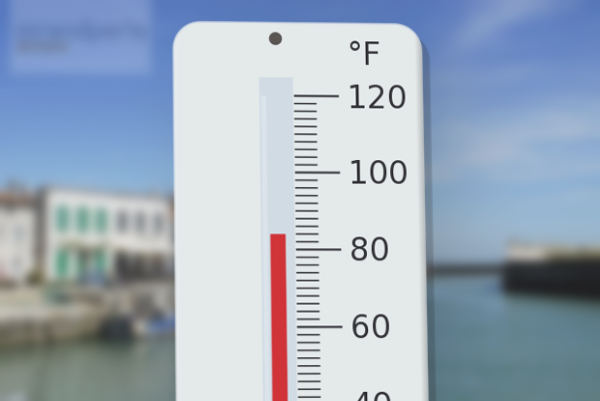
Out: 84 °F
